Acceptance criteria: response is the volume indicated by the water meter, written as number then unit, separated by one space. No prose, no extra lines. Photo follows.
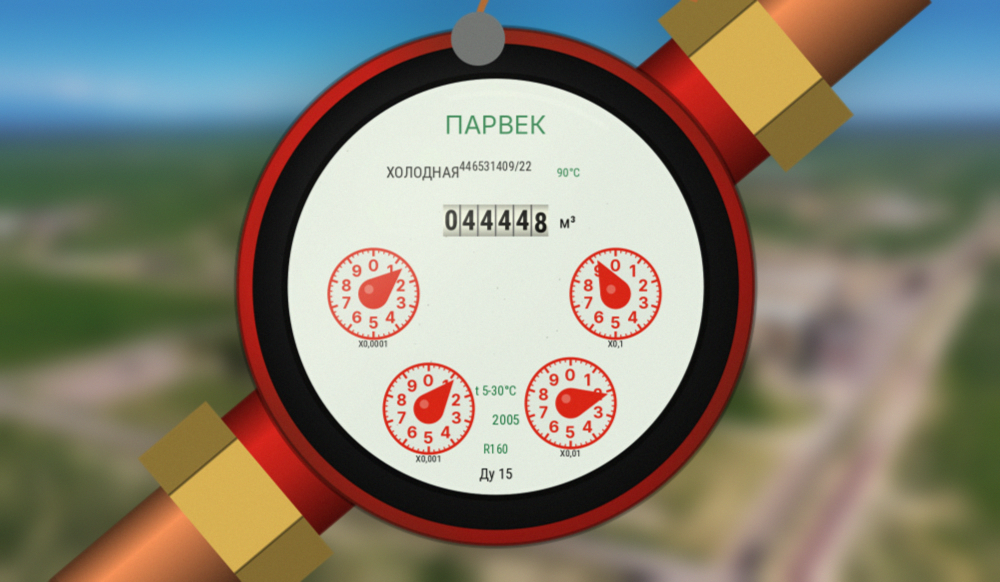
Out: 44447.9211 m³
